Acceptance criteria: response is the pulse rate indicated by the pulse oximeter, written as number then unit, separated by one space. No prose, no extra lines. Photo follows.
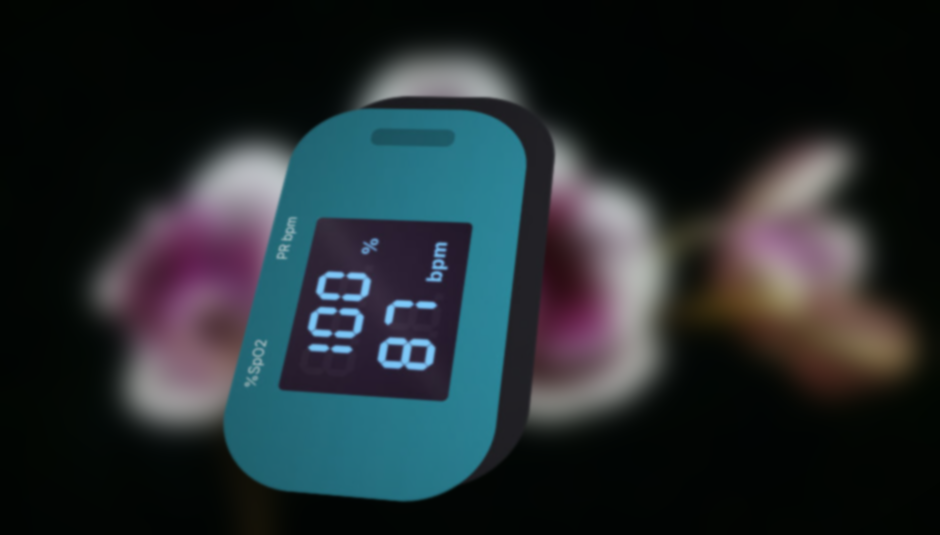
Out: 87 bpm
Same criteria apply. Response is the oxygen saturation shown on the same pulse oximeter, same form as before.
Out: 100 %
